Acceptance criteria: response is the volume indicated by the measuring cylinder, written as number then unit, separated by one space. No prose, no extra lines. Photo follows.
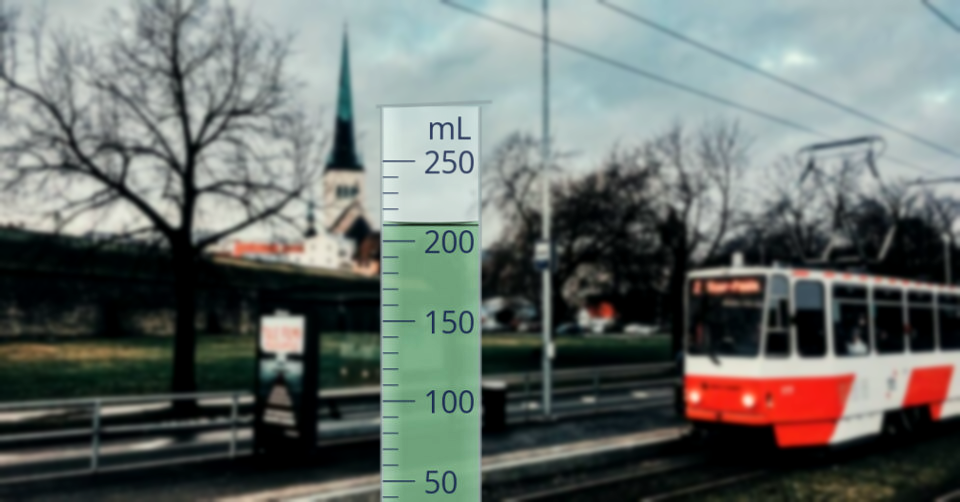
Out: 210 mL
